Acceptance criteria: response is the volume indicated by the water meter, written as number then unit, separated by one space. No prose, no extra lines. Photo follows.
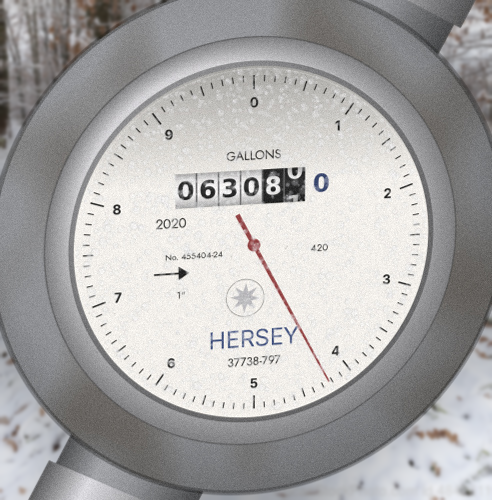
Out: 630804.2 gal
